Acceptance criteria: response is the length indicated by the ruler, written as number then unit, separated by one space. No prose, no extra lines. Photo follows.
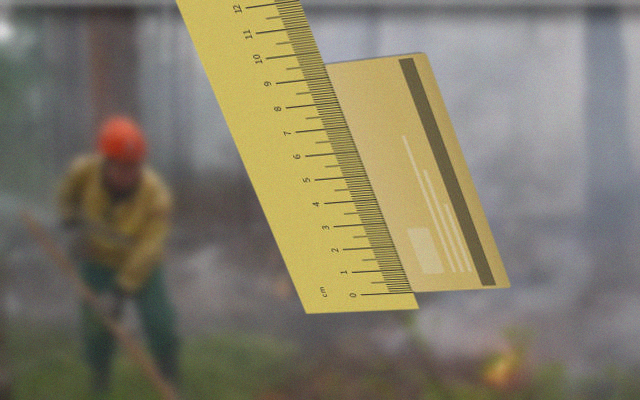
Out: 9.5 cm
